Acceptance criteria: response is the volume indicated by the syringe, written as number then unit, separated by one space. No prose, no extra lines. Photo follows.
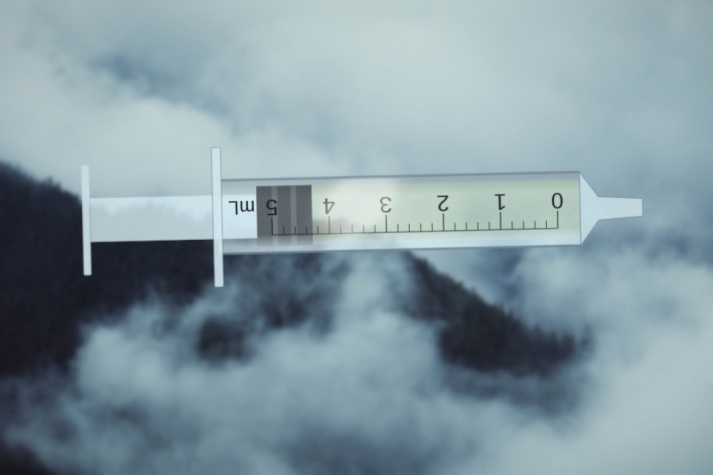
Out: 4.3 mL
